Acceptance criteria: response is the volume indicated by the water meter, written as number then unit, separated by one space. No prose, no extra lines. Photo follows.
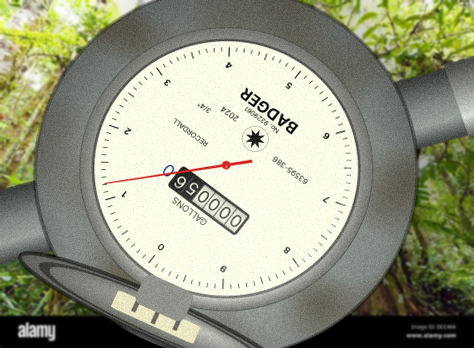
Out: 561.2 gal
